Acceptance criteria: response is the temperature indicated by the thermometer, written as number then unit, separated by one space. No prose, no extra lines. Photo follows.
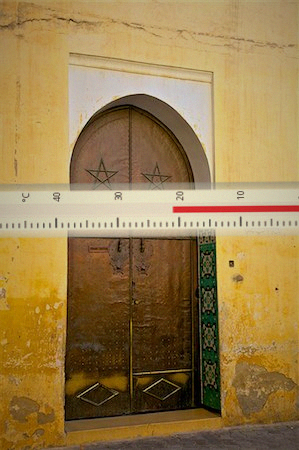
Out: 21 °C
